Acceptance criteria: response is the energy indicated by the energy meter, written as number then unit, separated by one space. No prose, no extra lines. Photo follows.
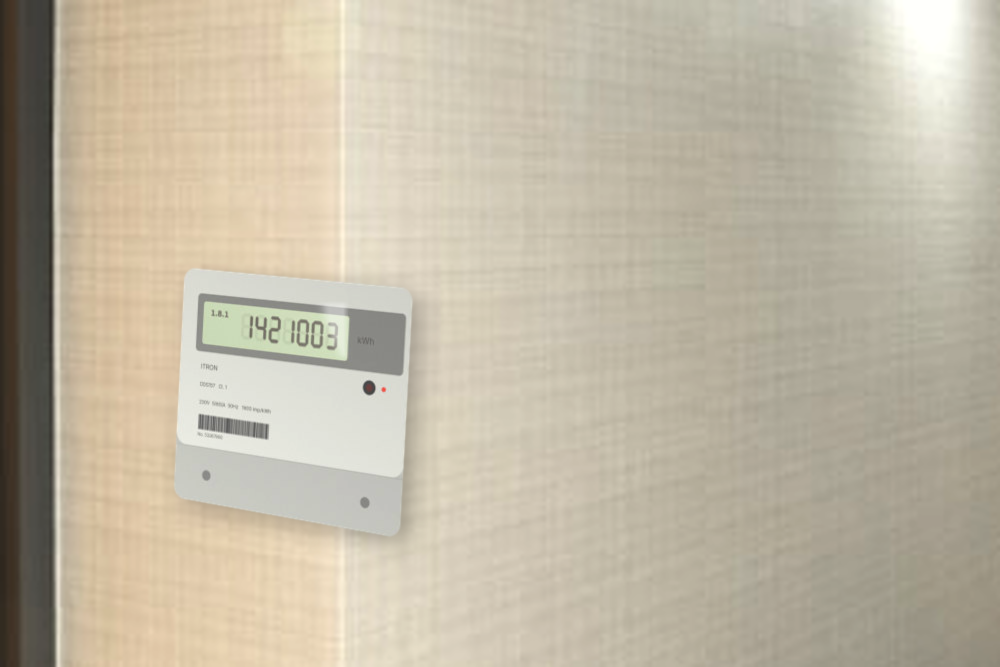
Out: 1421003 kWh
